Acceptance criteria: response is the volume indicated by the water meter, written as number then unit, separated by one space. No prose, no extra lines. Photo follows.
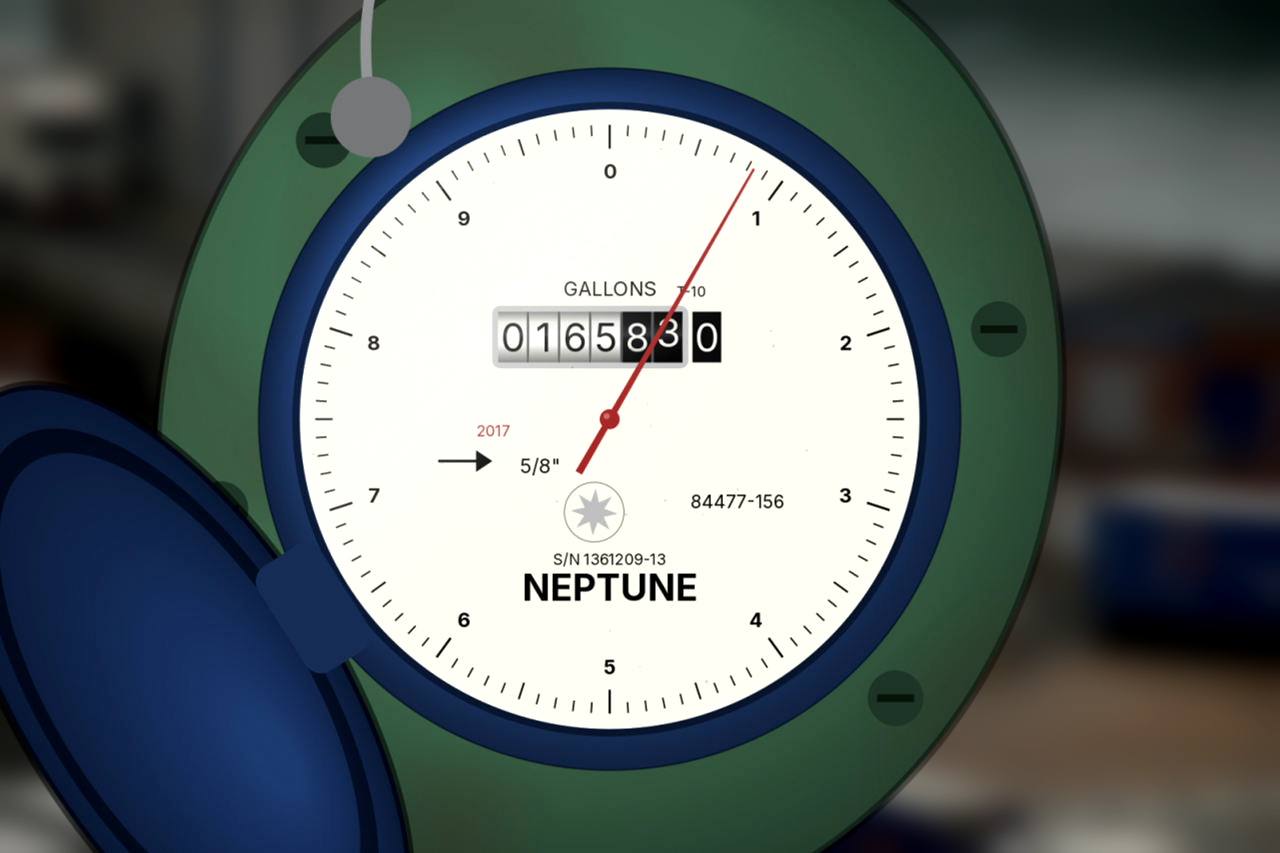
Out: 165830.8 gal
